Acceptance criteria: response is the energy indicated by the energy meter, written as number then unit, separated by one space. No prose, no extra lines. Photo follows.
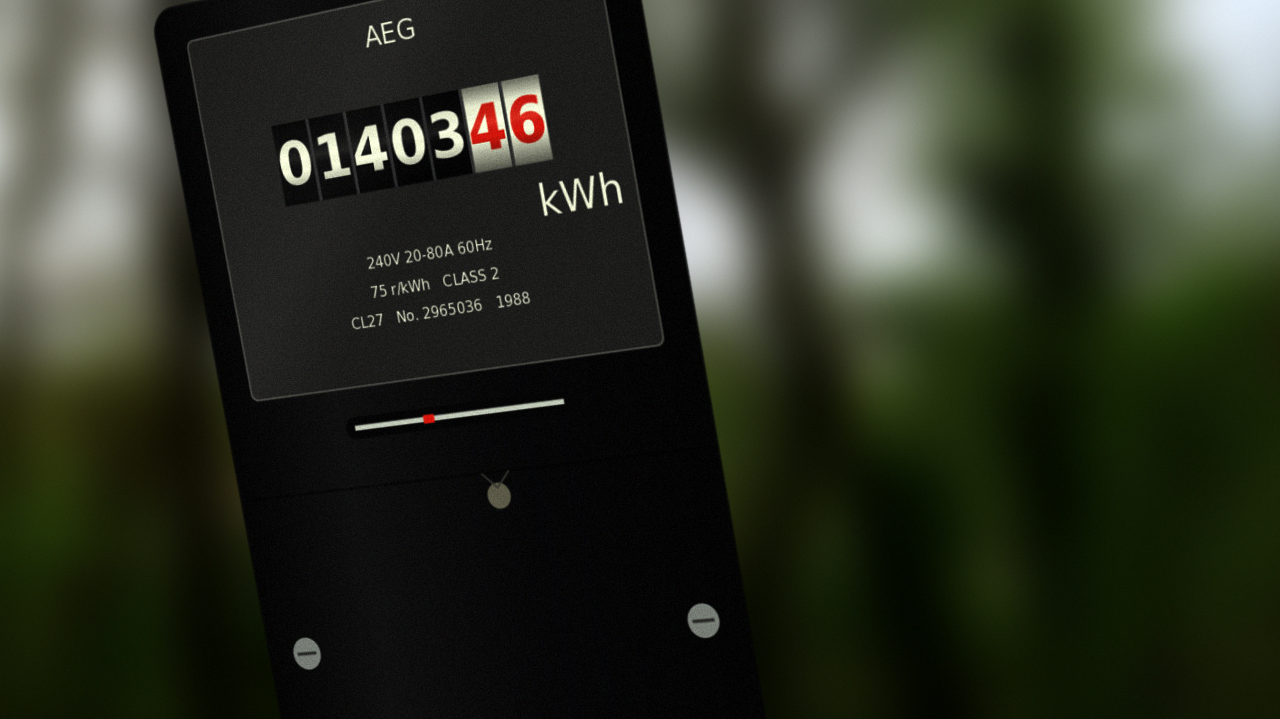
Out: 1403.46 kWh
